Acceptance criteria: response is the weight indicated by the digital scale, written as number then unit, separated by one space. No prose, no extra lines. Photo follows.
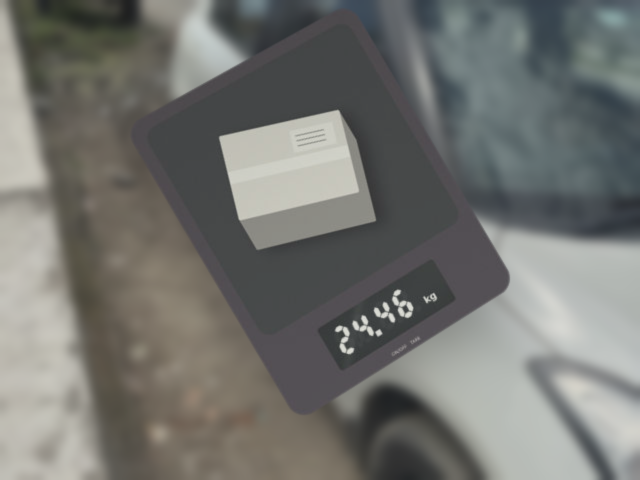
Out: 24.46 kg
